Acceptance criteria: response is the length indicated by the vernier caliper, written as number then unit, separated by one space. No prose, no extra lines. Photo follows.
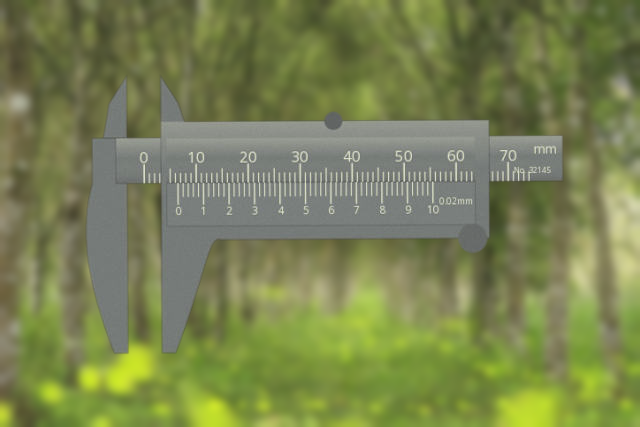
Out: 6.5 mm
